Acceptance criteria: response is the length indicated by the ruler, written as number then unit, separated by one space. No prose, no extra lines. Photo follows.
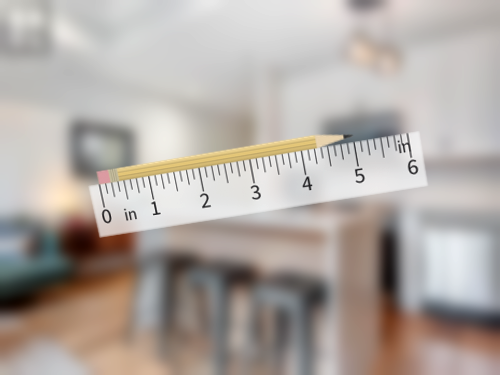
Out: 5 in
